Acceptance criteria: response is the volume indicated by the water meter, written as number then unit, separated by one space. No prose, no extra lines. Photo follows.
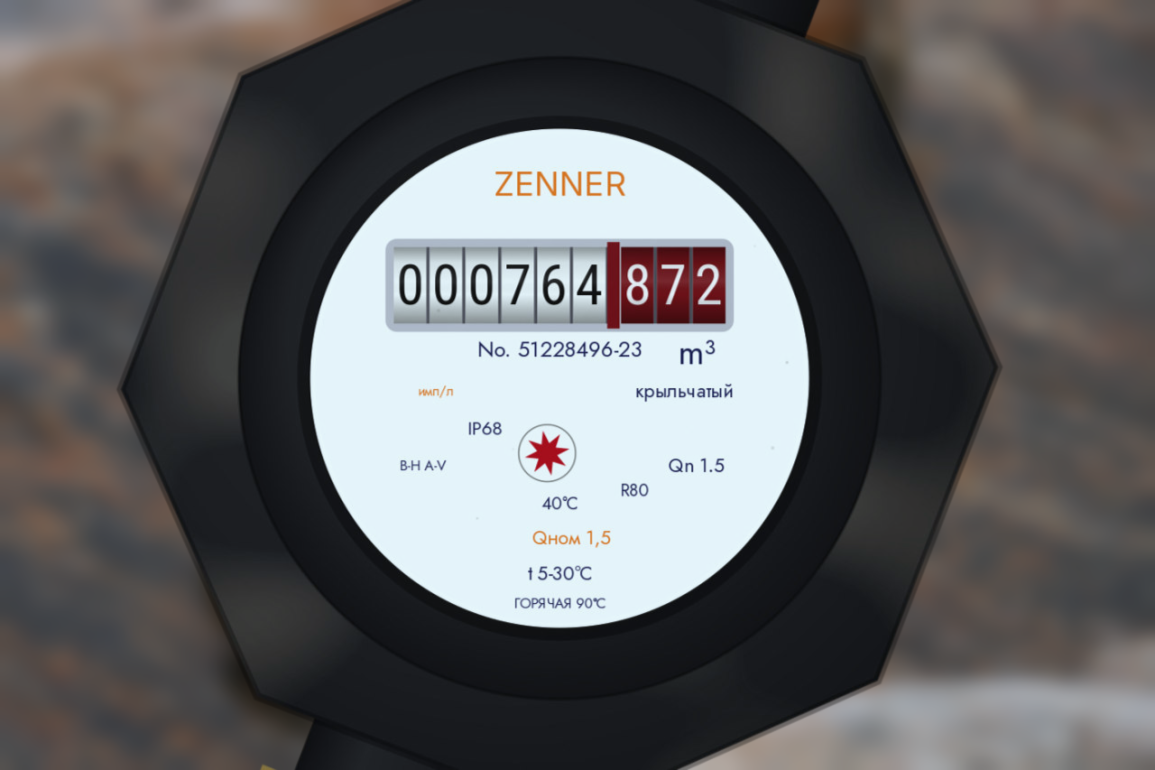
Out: 764.872 m³
